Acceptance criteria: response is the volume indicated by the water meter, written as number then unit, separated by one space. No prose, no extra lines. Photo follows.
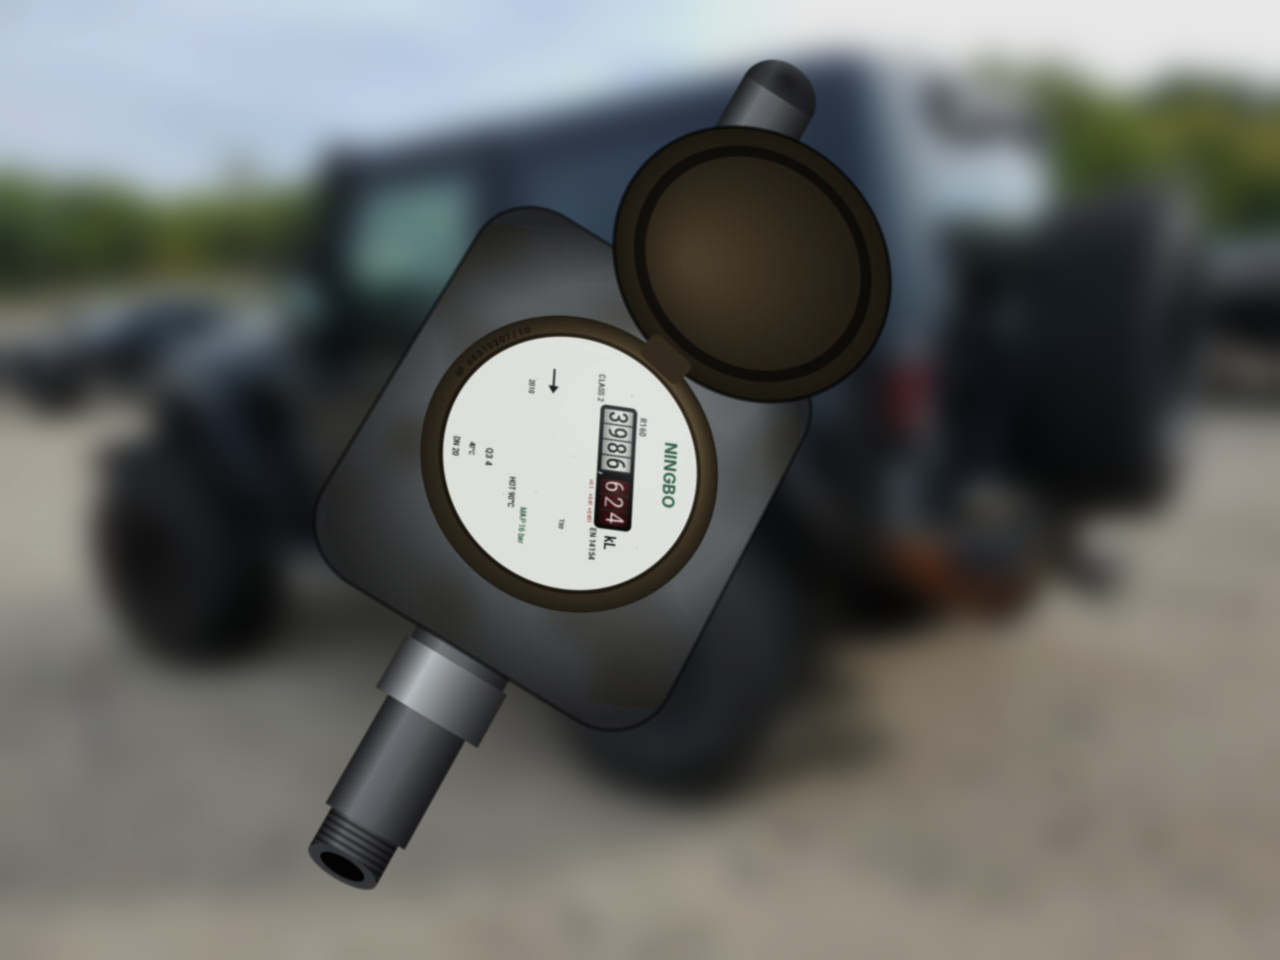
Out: 3986.624 kL
